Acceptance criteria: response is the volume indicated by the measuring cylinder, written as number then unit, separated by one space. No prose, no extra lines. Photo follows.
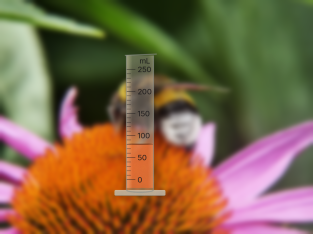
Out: 80 mL
